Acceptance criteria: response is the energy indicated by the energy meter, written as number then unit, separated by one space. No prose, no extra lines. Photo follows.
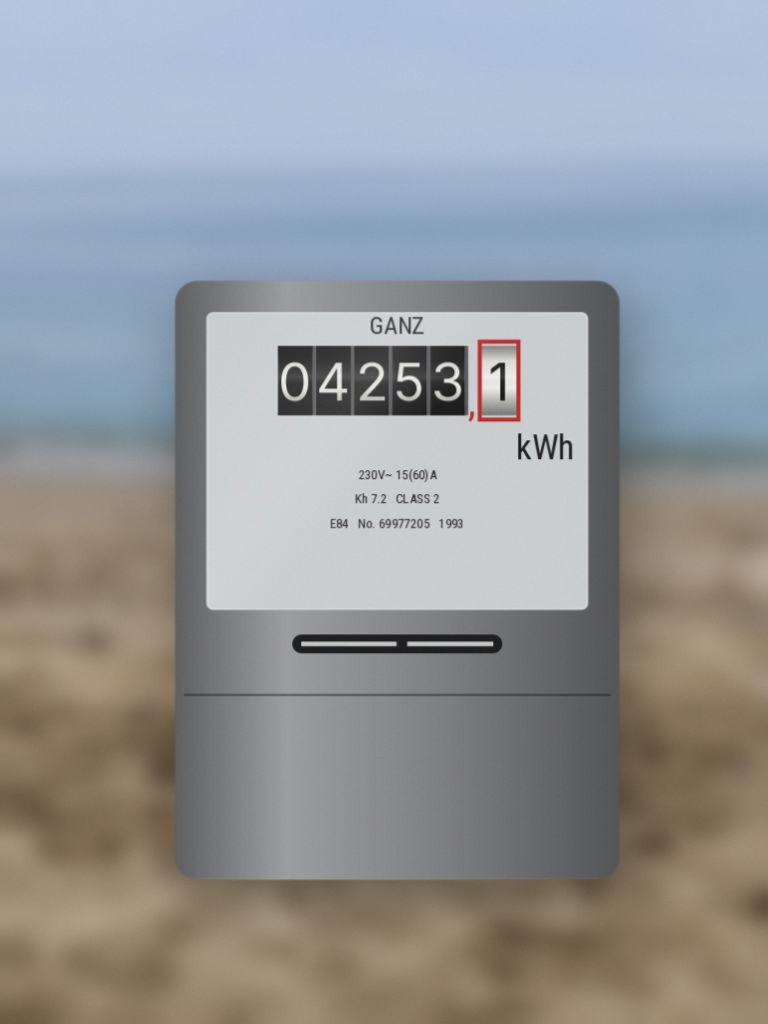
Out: 4253.1 kWh
